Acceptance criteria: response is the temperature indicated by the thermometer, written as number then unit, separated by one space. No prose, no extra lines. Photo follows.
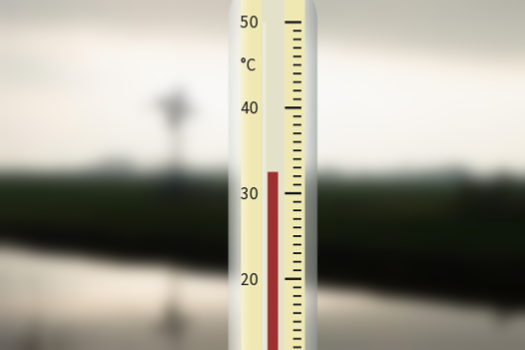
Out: 32.5 °C
